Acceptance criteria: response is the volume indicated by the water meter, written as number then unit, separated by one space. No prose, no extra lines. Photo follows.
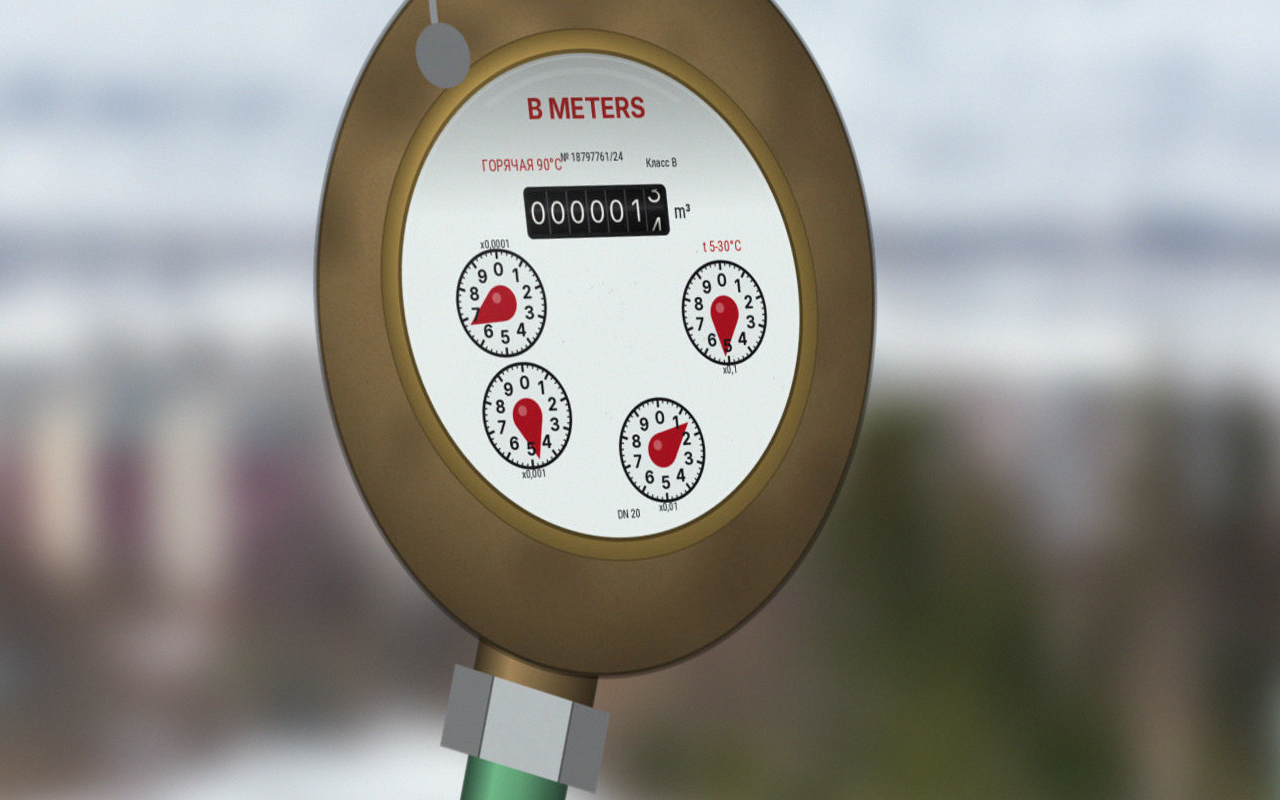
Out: 13.5146 m³
